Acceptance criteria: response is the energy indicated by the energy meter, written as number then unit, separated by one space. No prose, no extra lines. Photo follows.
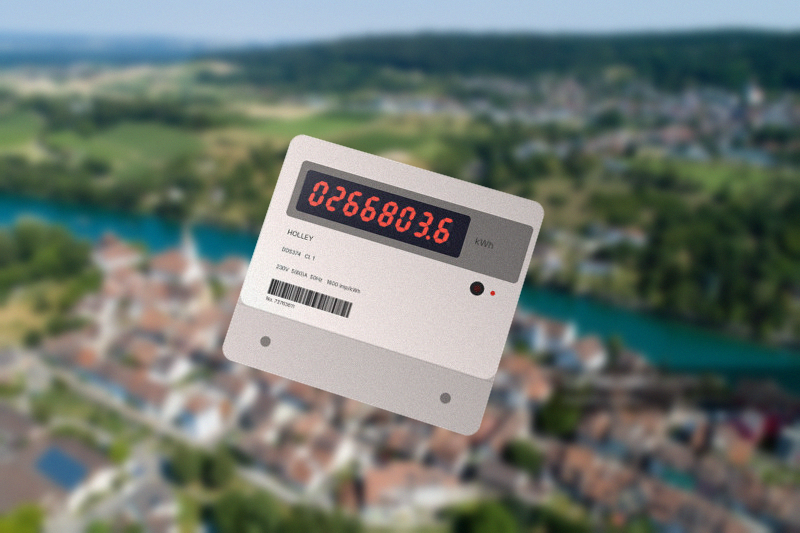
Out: 266803.6 kWh
